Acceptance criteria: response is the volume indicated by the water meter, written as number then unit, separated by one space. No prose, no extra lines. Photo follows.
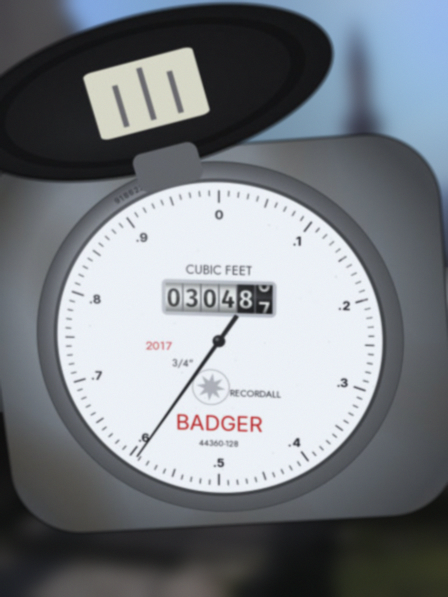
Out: 30486.59 ft³
